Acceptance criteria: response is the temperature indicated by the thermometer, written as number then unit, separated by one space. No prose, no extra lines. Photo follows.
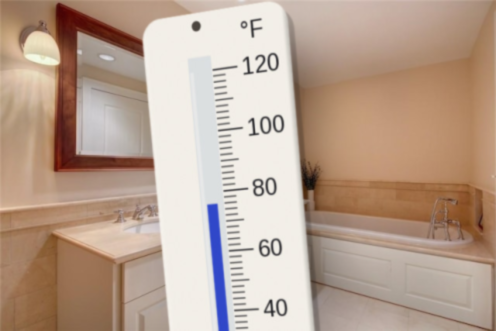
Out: 76 °F
